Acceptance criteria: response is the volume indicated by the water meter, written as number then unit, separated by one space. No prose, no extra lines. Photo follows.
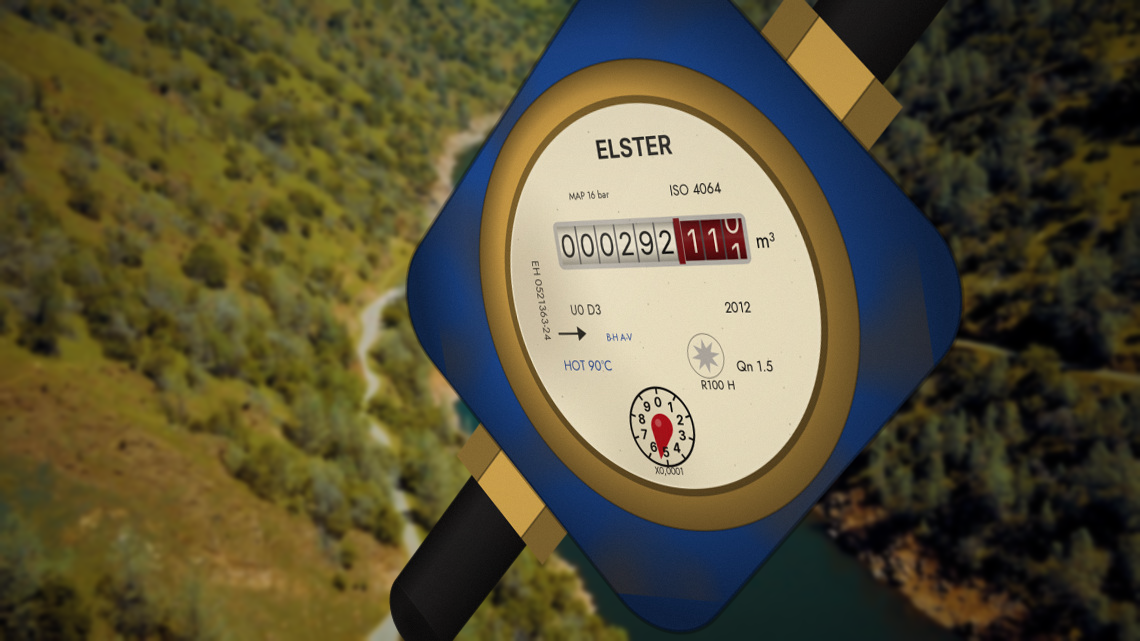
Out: 292.1105 m³
